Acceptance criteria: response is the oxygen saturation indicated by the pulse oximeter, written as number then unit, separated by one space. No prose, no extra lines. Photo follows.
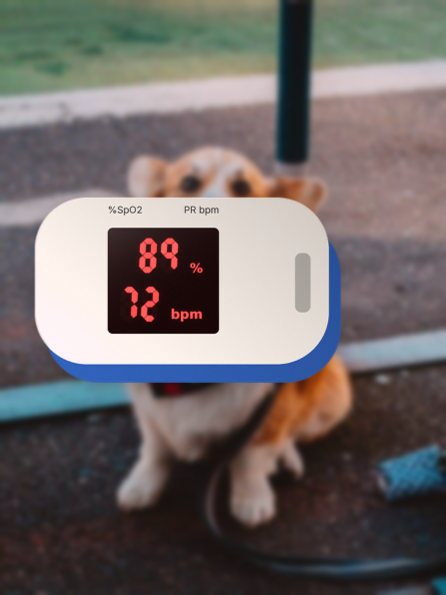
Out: 89 %
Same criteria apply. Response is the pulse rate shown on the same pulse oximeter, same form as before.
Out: 72 bpm
